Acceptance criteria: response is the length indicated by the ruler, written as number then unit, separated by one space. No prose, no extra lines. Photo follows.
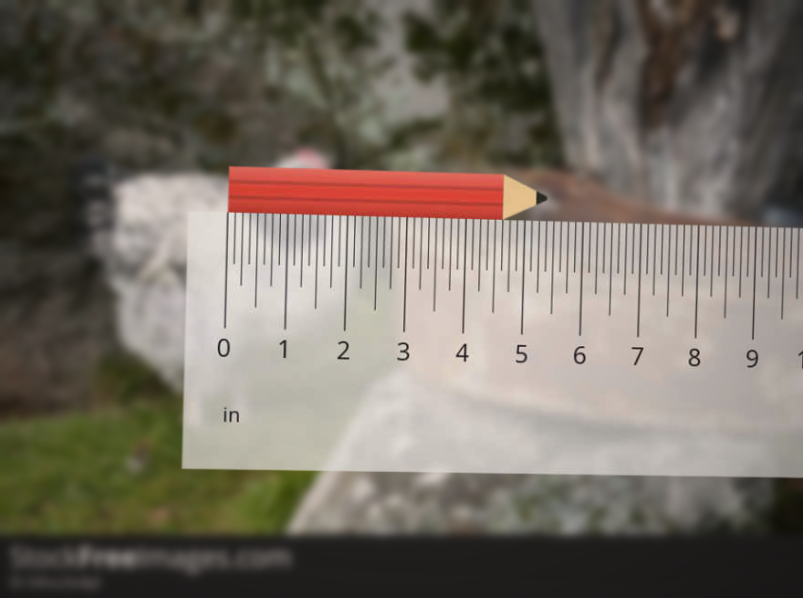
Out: 5.375 in
